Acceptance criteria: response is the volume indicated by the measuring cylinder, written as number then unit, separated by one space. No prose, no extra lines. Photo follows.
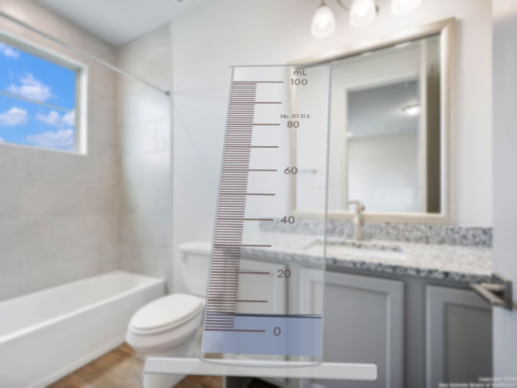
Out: 5 mL
